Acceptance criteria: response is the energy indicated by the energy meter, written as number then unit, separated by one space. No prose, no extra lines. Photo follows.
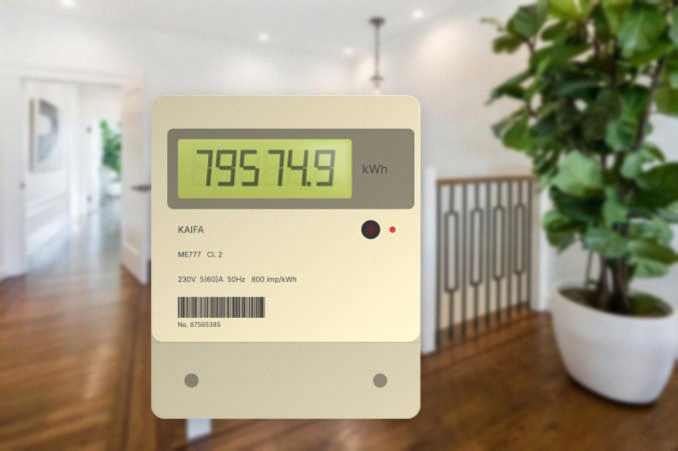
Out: 79574.9 kWh
